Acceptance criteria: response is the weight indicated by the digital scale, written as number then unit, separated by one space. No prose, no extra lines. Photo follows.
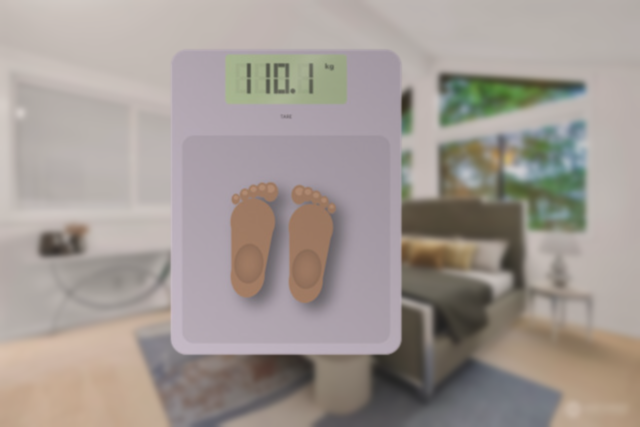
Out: 110.1 kg
